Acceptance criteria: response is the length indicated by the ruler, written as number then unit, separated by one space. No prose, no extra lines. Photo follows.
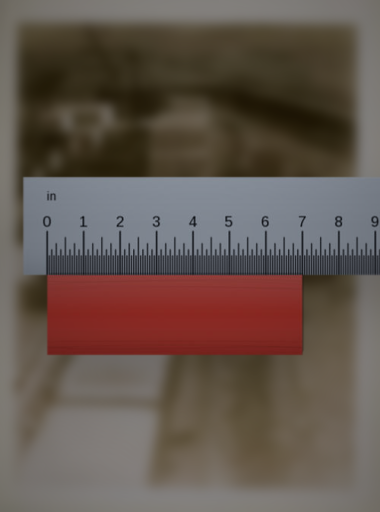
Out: 7 in
